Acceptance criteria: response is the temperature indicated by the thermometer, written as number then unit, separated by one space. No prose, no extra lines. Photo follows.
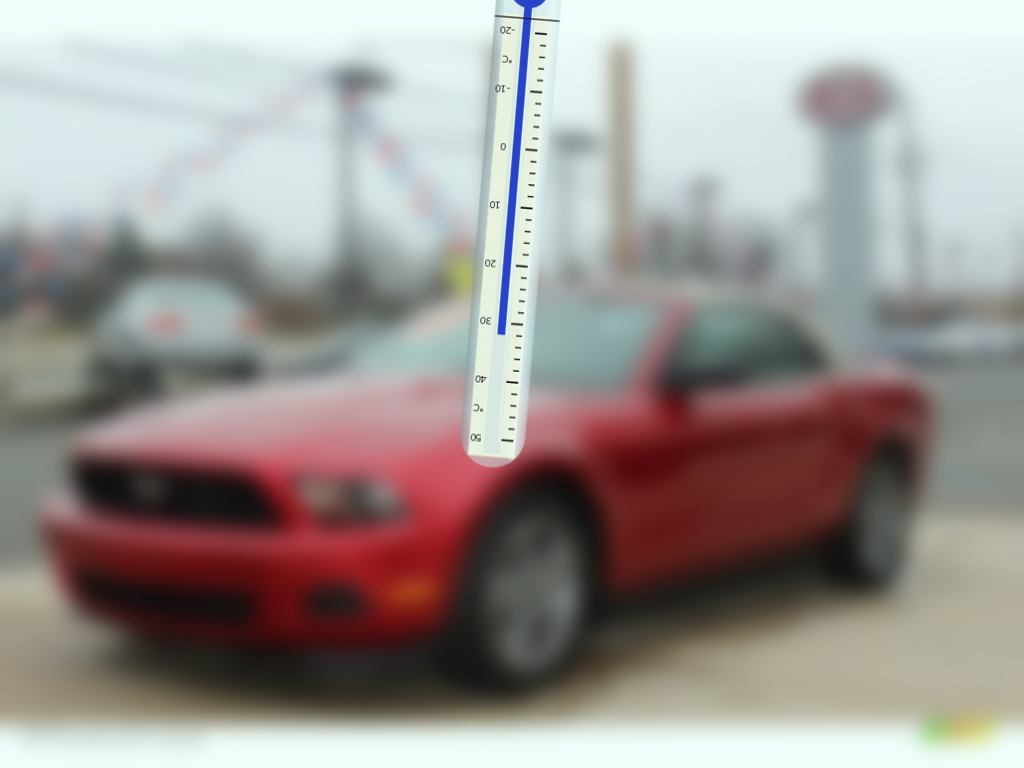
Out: 32 °C
